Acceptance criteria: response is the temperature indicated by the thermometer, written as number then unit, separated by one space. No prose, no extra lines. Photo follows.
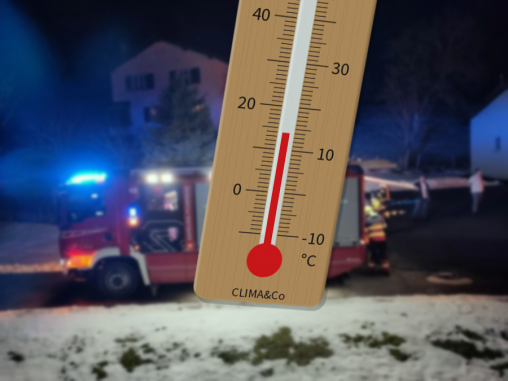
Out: 14 °C
